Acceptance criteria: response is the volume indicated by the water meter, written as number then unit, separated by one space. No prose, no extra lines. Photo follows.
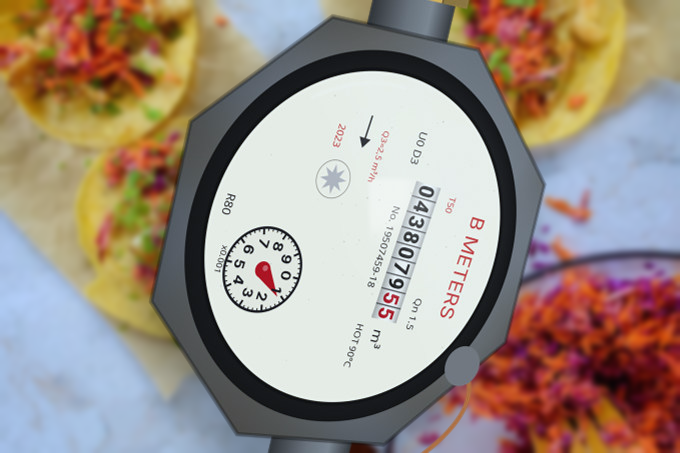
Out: 438079.551 m³
